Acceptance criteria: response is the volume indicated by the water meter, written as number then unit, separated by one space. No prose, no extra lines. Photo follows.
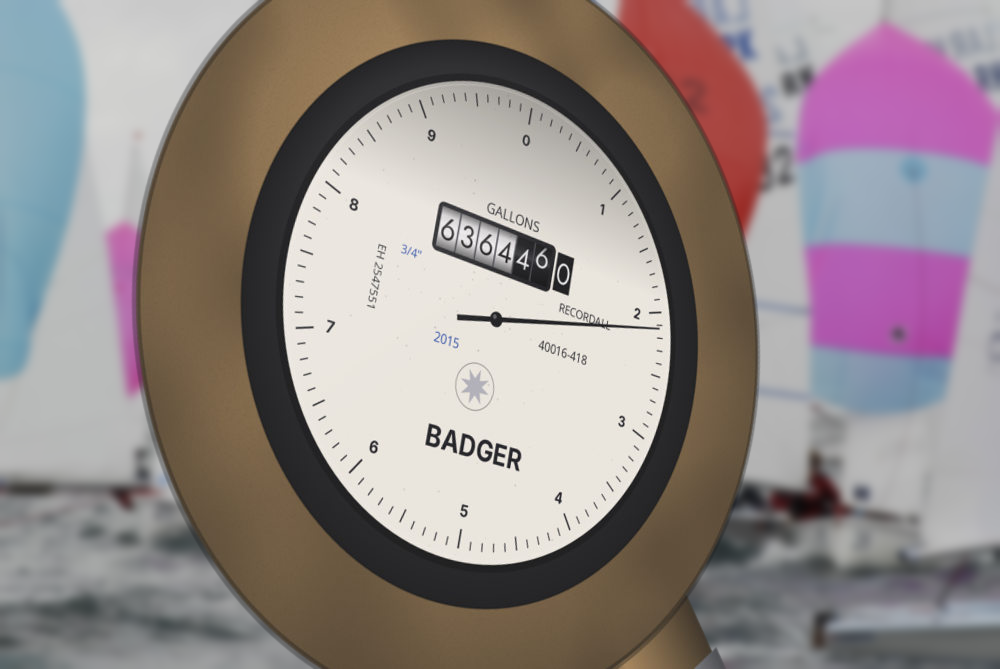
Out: 6364462.1 gal
